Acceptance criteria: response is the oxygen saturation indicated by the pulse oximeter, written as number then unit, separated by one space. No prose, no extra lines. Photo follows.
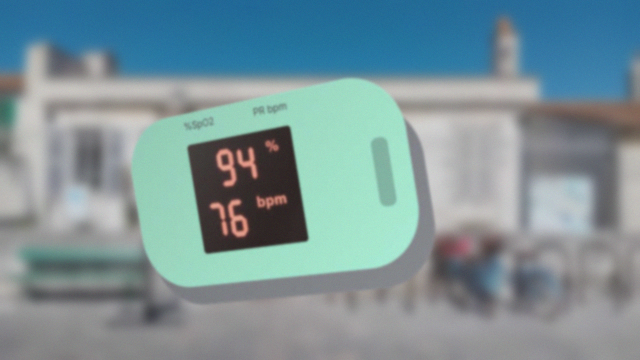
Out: 94 %
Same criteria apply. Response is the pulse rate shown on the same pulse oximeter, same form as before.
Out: 76 bpm
